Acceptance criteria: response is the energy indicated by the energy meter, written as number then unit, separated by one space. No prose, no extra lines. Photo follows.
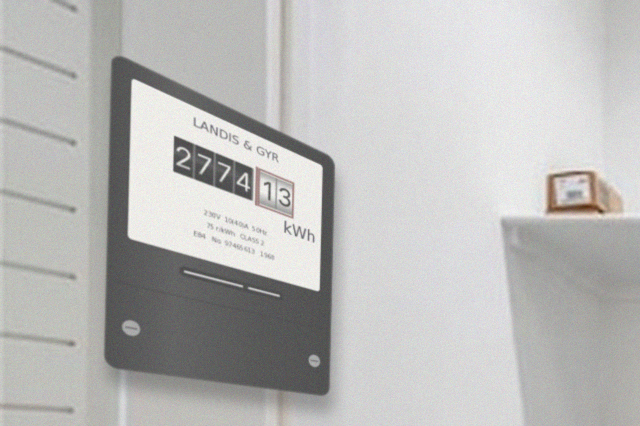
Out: 2774.13 kWh
